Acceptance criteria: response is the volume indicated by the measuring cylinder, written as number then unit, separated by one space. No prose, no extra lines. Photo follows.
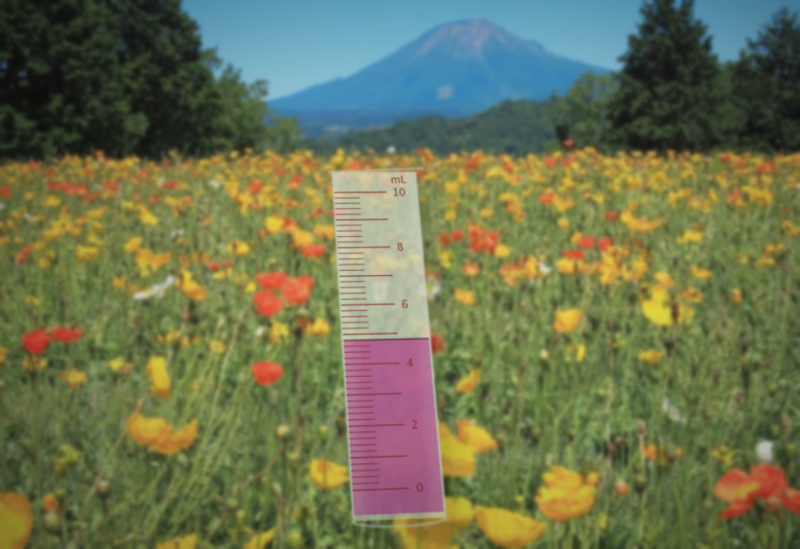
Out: 4.8 mL
